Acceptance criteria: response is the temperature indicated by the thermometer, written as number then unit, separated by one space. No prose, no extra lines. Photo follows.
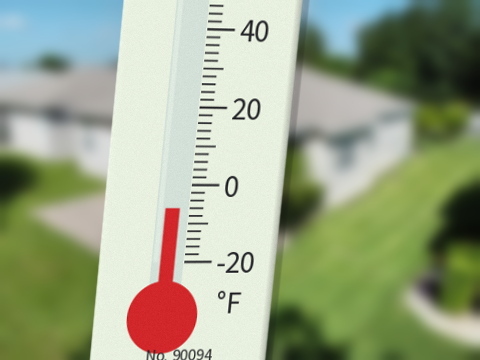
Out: -6 °F
